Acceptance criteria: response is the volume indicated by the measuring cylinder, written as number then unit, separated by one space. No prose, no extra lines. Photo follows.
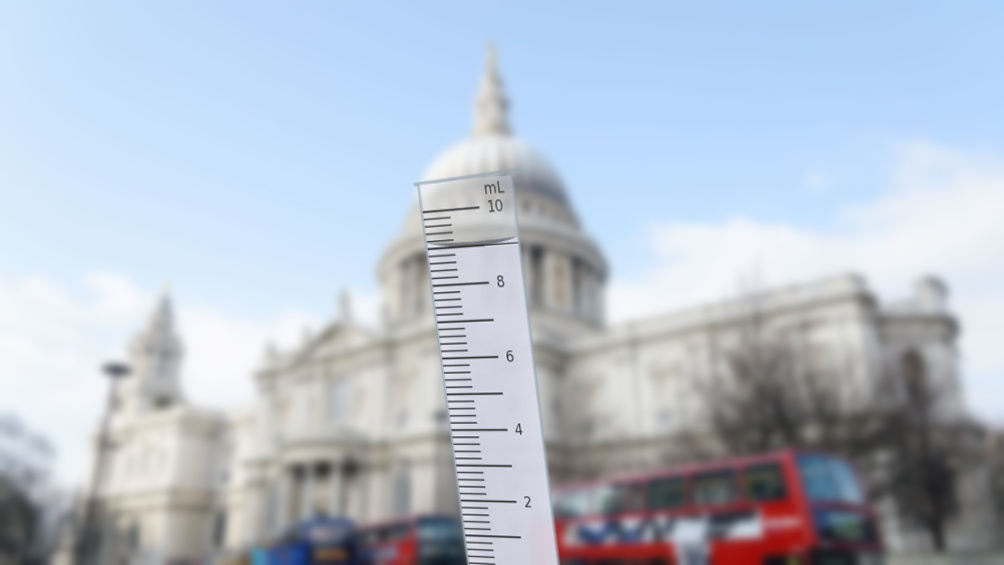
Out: 9 mL
